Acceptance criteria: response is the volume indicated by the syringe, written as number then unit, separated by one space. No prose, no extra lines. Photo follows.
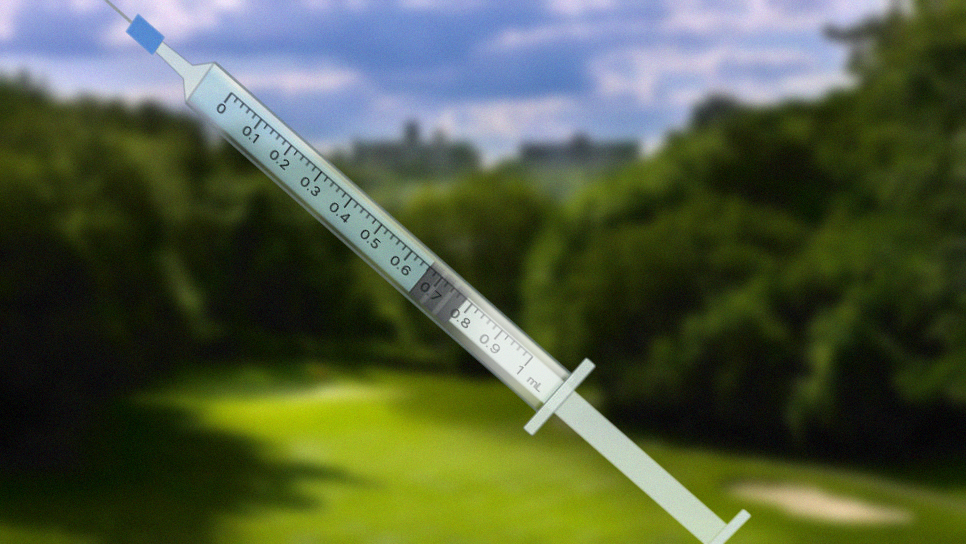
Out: 0.66 mL
